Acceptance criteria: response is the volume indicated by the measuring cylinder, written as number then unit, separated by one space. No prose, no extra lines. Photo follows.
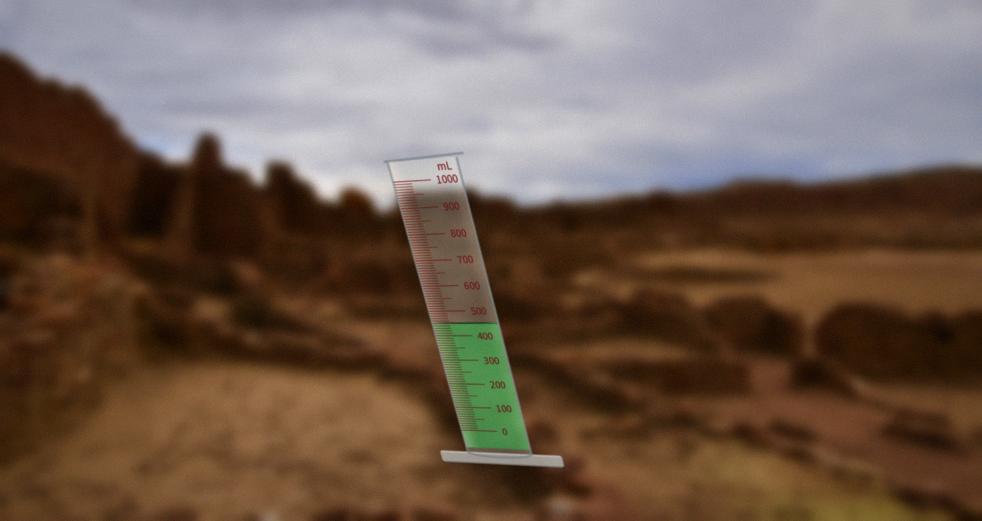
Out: 450 mL
